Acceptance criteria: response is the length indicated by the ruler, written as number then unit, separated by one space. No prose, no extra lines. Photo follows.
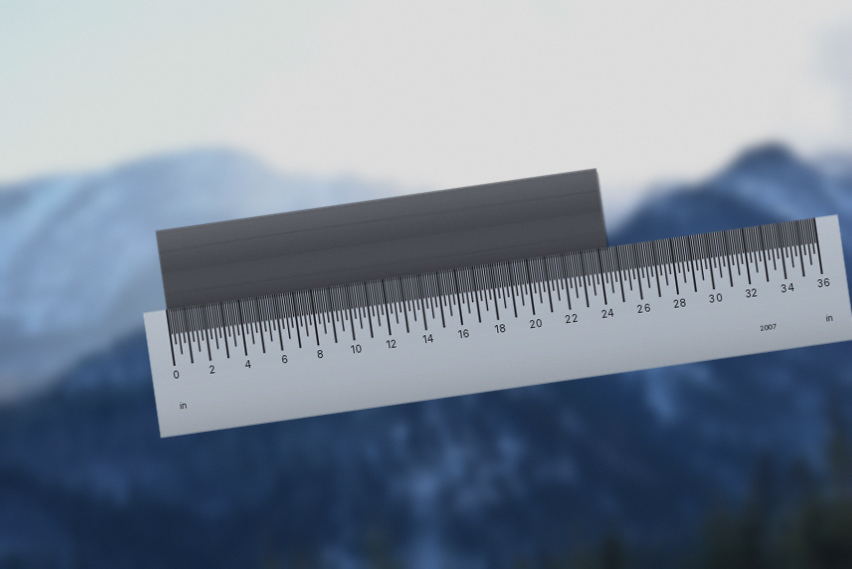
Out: 24.5 in
